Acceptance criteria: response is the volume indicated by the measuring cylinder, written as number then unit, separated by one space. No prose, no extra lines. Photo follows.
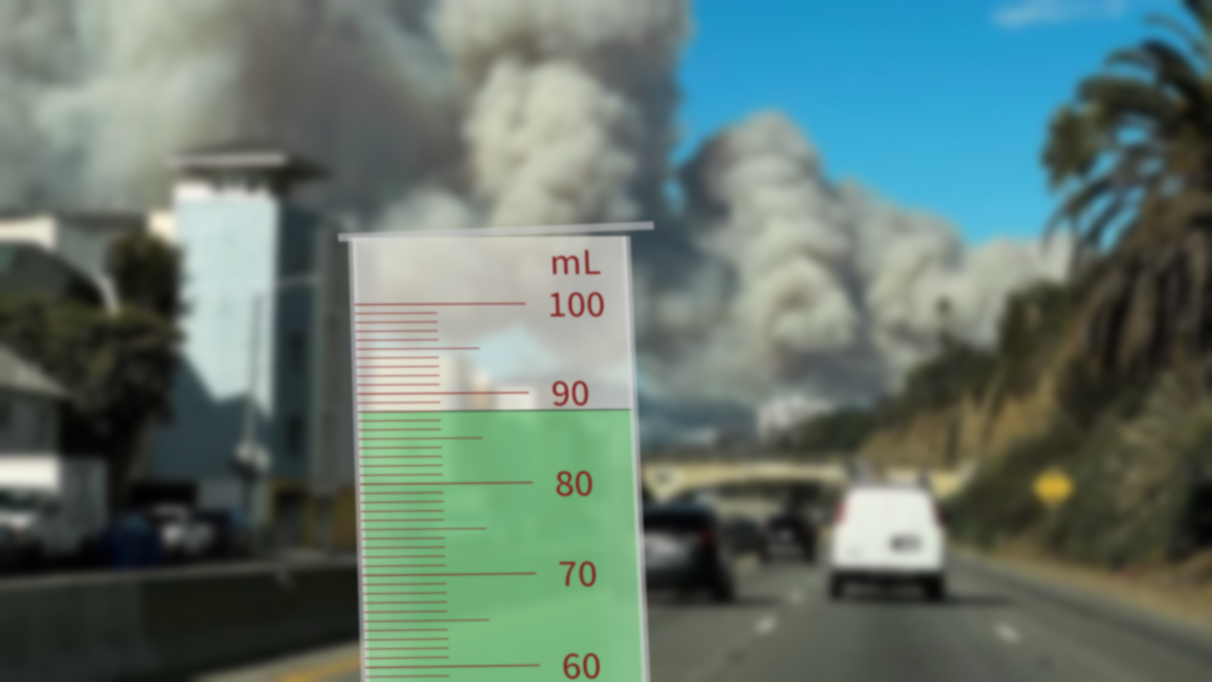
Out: 88 mL
